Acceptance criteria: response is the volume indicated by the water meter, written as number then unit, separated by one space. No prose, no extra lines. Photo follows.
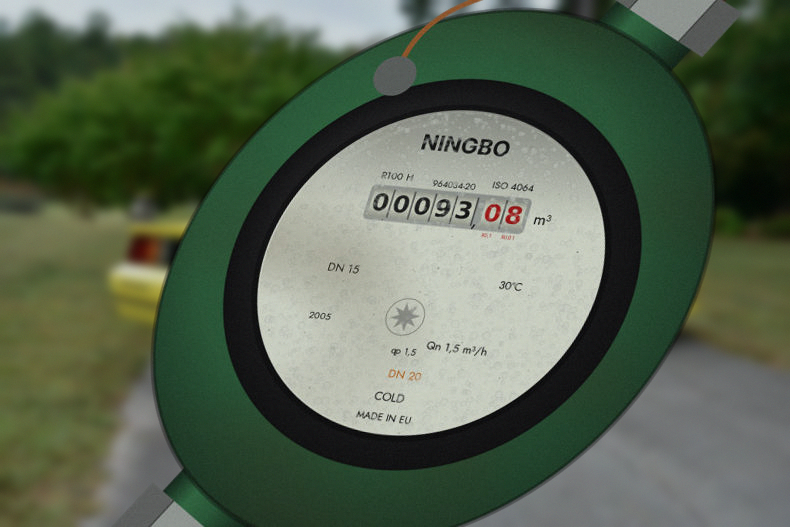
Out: 93.08 m³
